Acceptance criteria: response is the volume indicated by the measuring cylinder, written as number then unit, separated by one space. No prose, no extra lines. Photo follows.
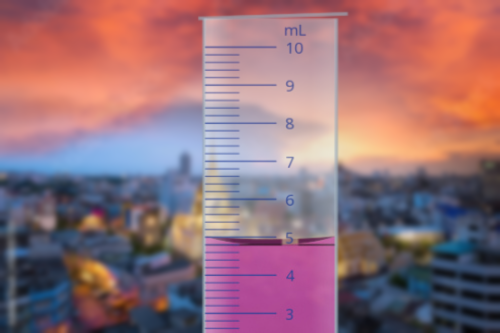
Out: 4.8 mL
